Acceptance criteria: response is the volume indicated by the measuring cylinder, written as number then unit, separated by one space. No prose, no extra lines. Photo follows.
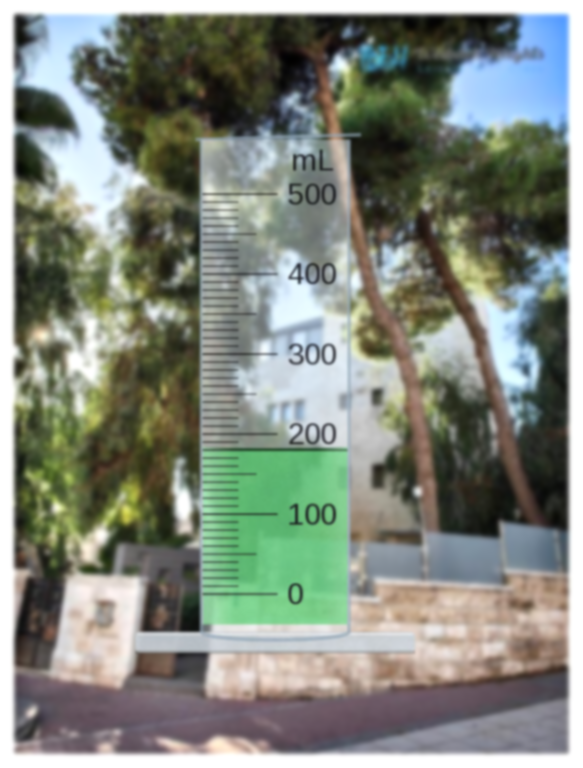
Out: 180 mL
